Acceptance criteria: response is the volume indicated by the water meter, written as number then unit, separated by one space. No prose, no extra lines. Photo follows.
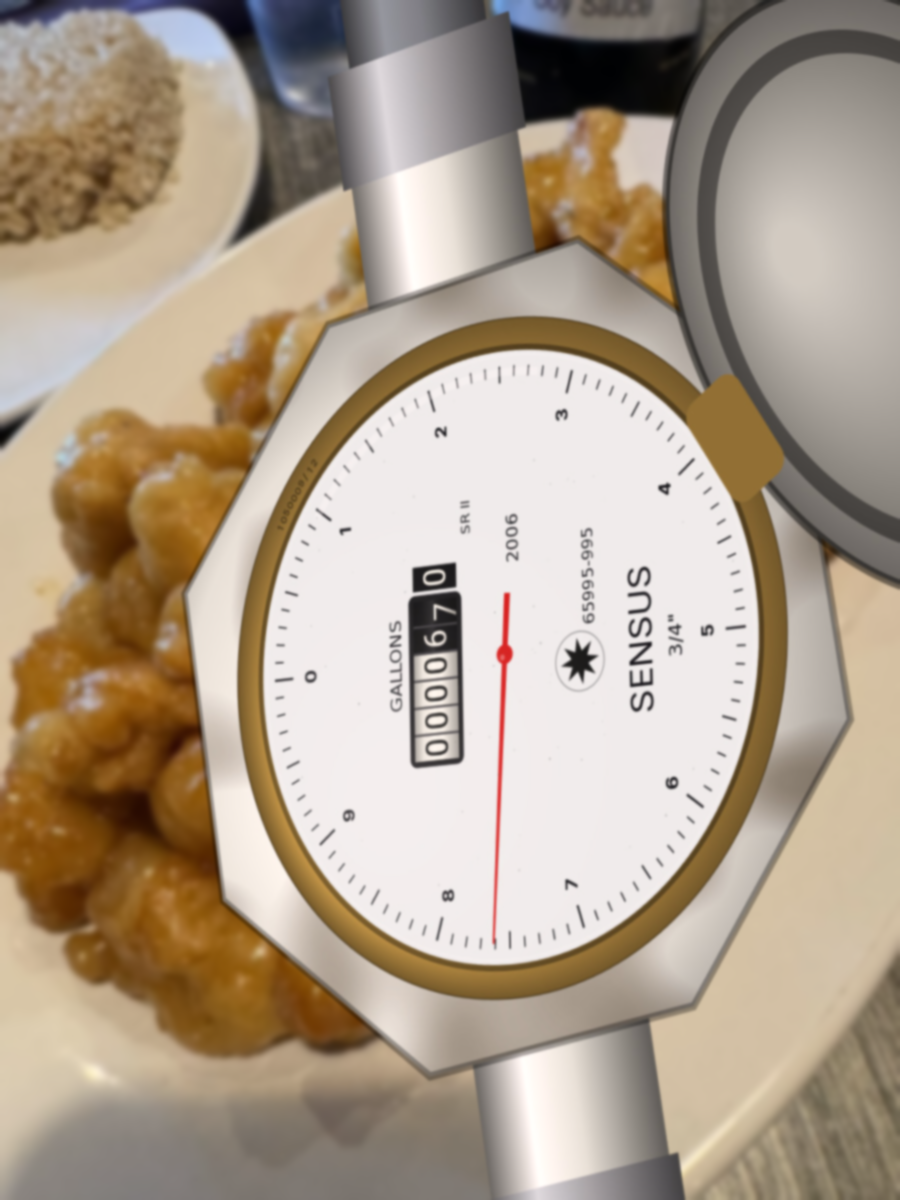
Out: 667.6 gal
